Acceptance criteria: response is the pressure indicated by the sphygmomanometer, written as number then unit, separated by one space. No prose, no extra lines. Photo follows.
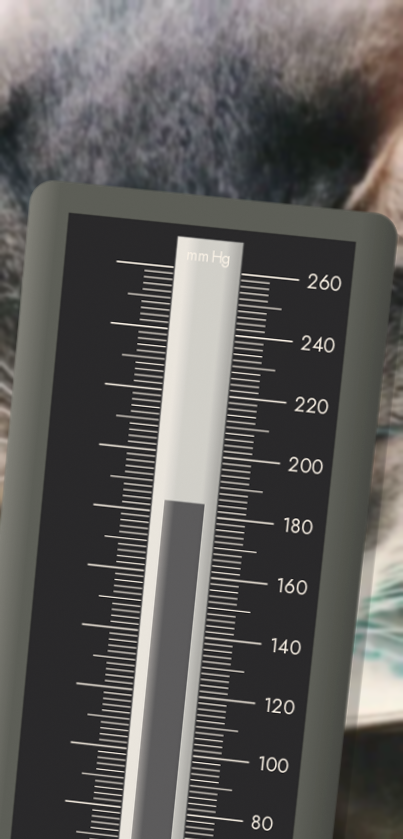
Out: 184 mmHg
